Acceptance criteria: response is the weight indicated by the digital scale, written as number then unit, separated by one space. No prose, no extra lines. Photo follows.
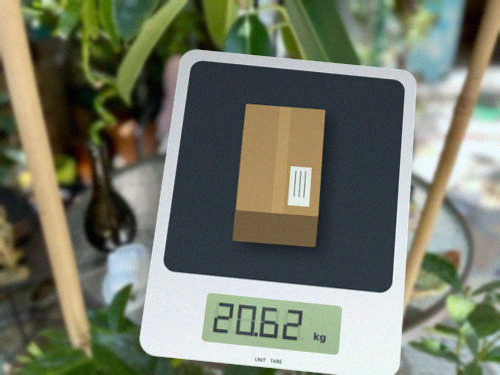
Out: 20.62 kg
